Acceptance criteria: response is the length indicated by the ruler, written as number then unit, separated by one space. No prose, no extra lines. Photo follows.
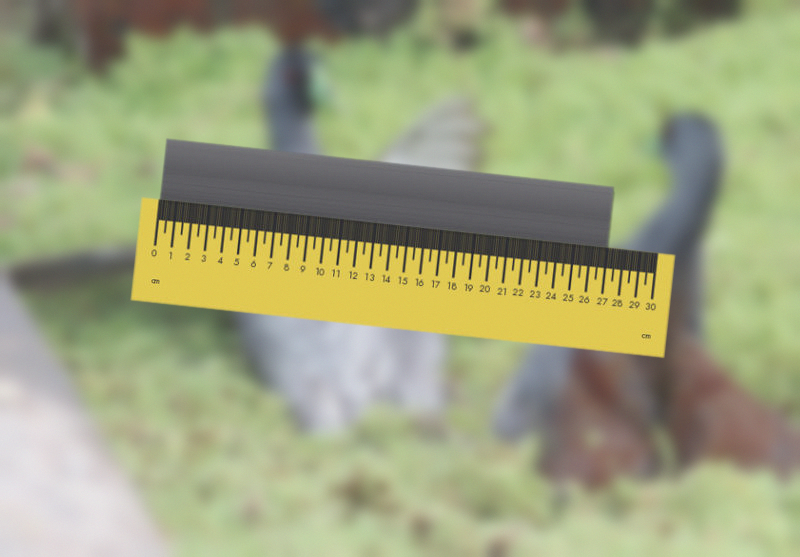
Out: 27 cm
